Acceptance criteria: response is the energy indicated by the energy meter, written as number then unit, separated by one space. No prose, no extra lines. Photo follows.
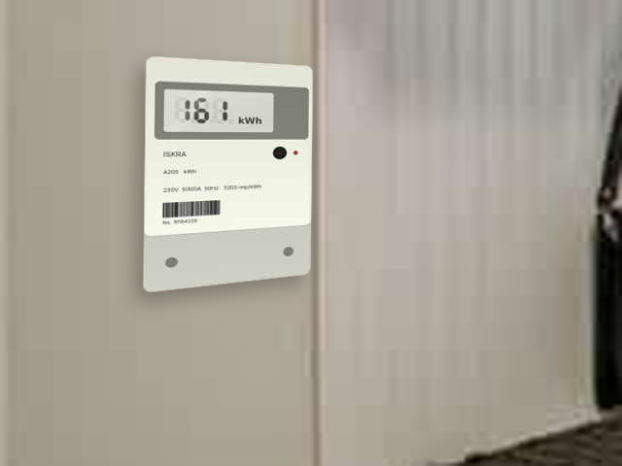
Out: 161 kWh
